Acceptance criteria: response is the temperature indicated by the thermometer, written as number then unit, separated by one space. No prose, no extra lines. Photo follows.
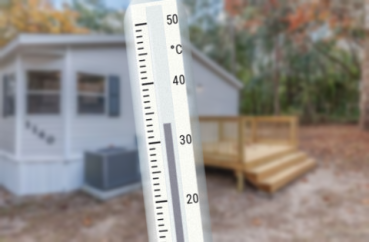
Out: 33 °C
